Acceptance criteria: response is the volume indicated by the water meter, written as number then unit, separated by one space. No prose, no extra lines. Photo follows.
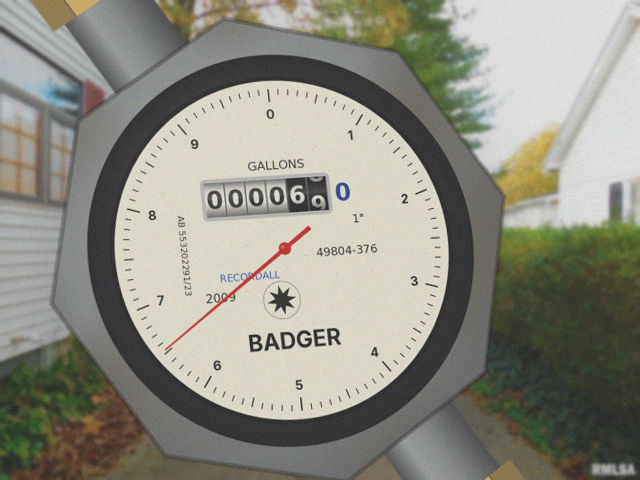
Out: 686.5 gal
